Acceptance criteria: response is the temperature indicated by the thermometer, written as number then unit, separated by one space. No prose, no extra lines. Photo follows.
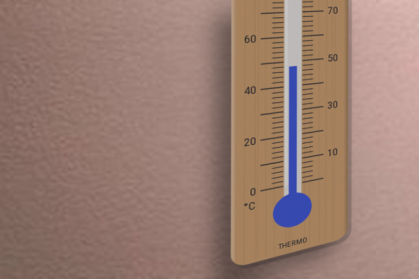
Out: 48 °C
